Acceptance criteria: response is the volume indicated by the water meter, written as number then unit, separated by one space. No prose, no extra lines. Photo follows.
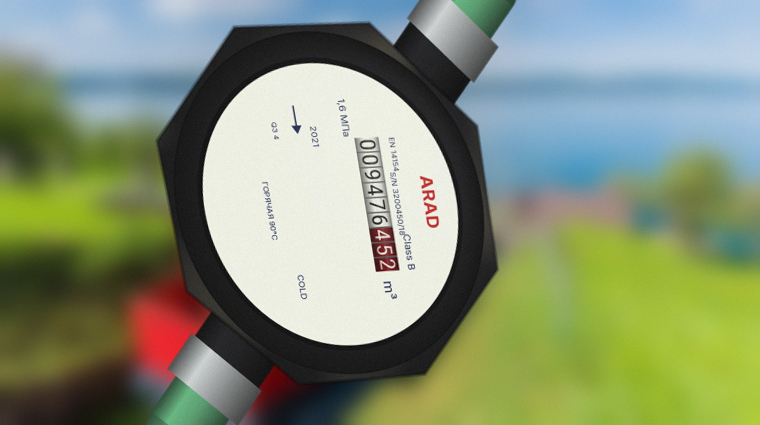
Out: 9476.452 m³
